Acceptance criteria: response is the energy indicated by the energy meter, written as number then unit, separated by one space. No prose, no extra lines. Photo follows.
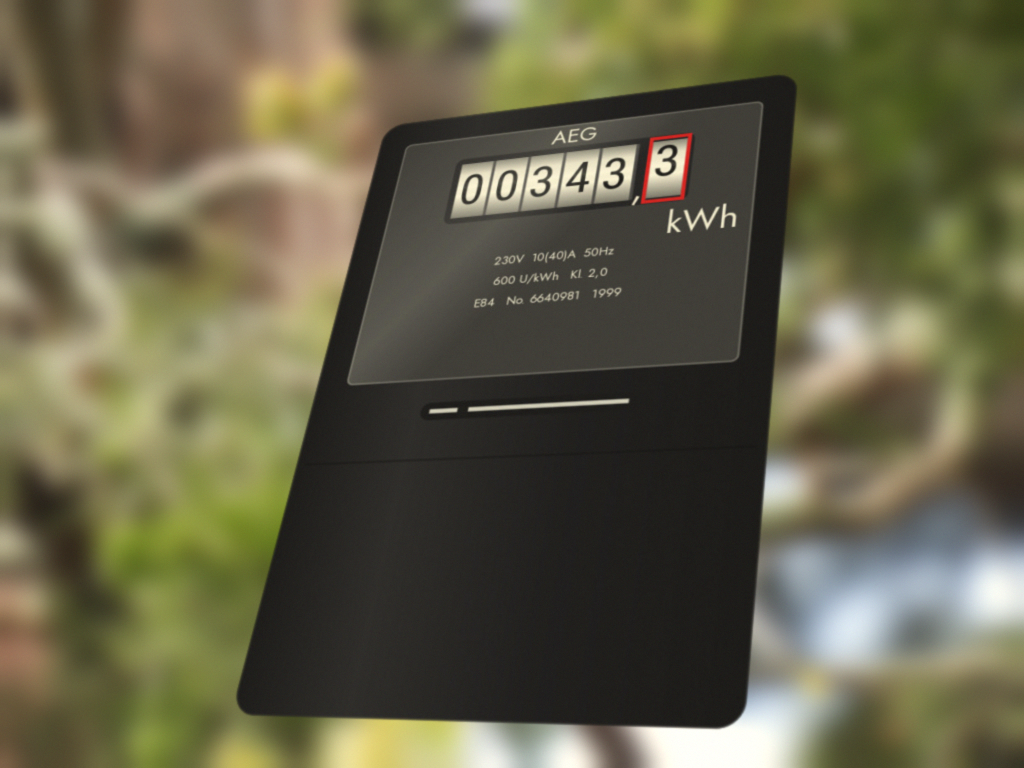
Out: 343.3 kWh
